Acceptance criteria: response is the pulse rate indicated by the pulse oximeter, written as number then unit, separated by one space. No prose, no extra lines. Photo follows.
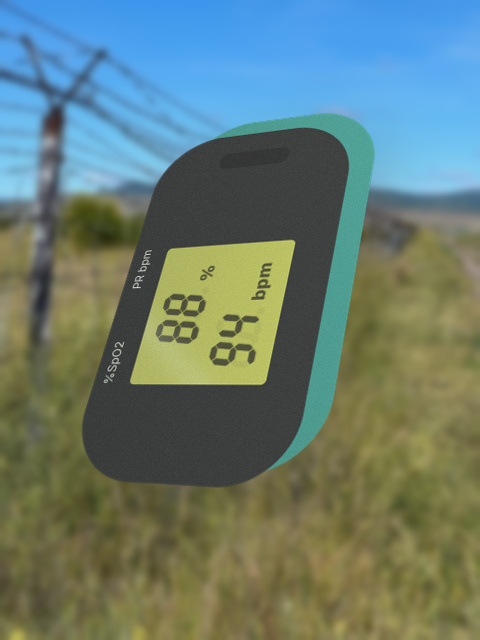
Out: 94 bpm
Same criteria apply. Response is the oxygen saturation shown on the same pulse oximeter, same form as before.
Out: 88 %
